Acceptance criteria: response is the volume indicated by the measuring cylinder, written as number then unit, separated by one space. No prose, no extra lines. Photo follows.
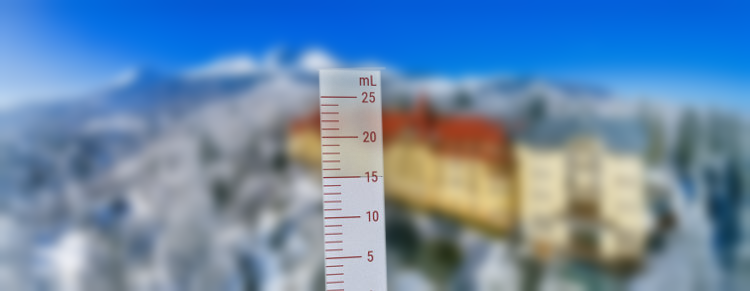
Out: 15 mL
